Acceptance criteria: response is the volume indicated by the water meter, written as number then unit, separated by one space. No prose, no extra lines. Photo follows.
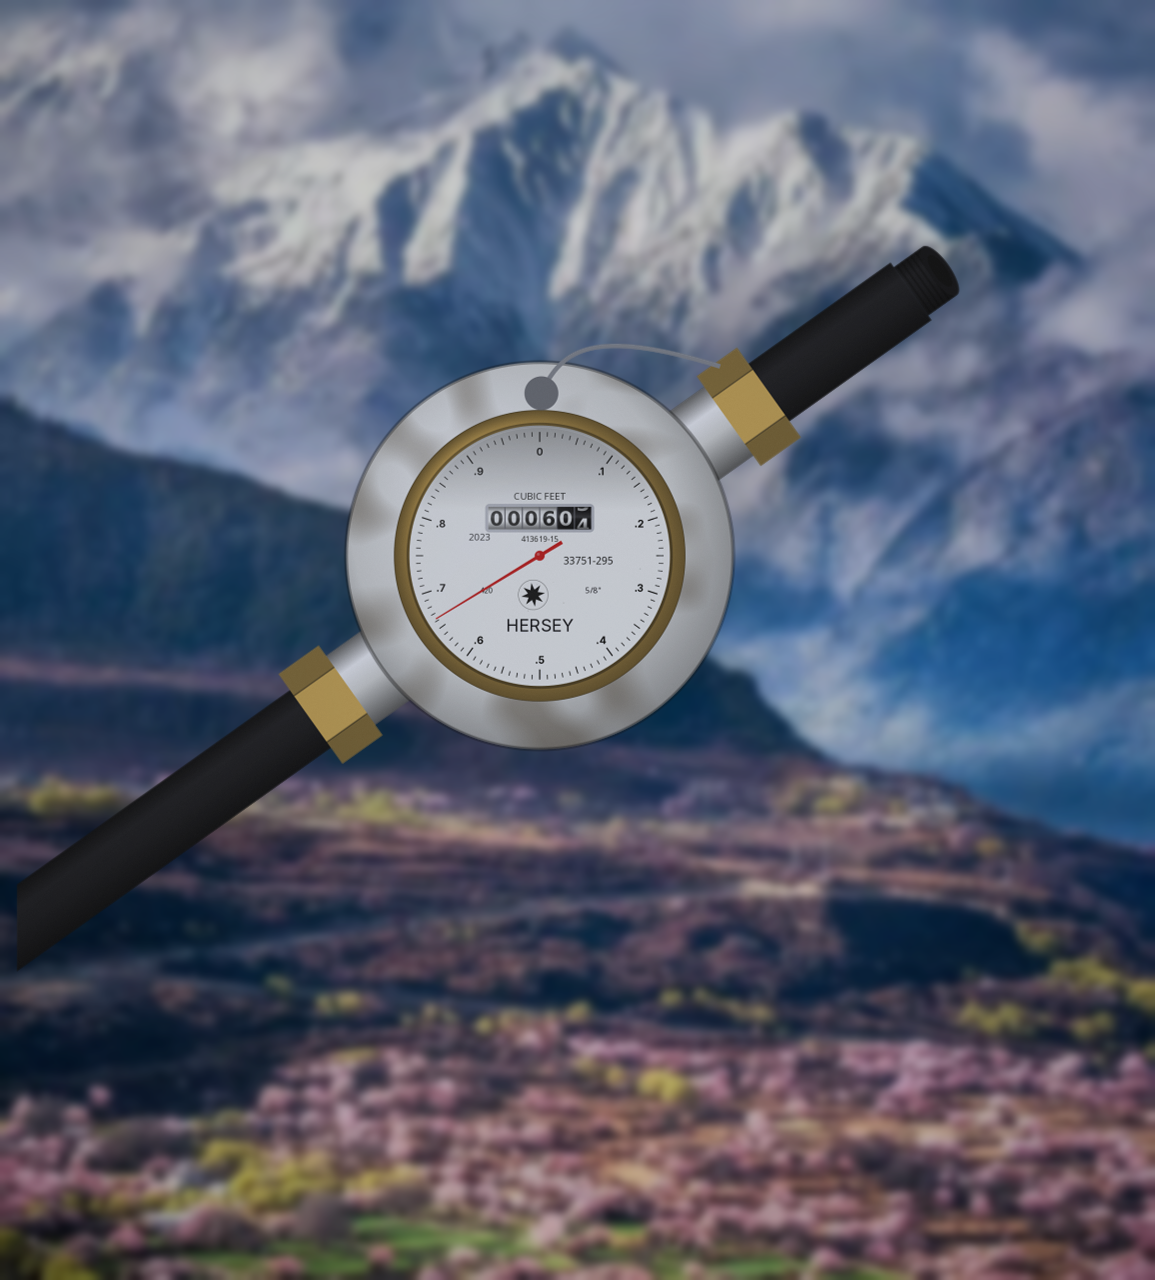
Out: 603.66 ft³
